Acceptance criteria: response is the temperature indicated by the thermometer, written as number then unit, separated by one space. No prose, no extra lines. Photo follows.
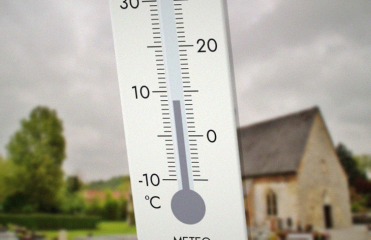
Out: 8 °C
